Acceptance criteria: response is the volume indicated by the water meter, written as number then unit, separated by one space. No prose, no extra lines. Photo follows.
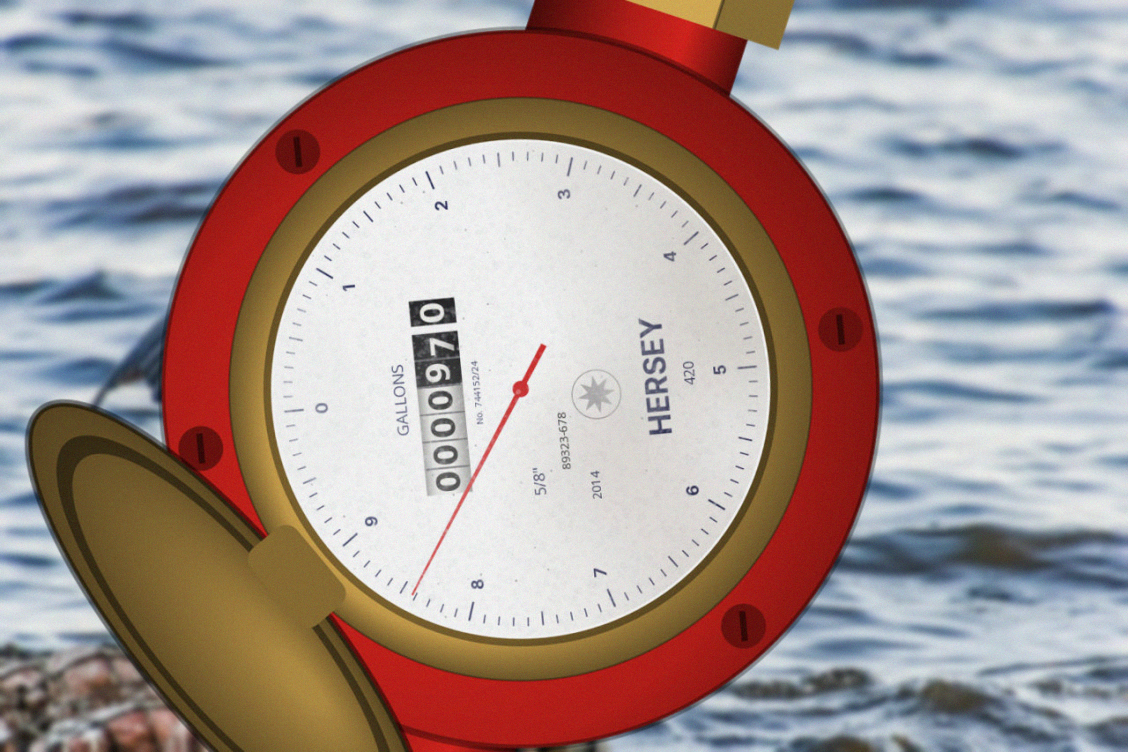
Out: 968.4 gal
